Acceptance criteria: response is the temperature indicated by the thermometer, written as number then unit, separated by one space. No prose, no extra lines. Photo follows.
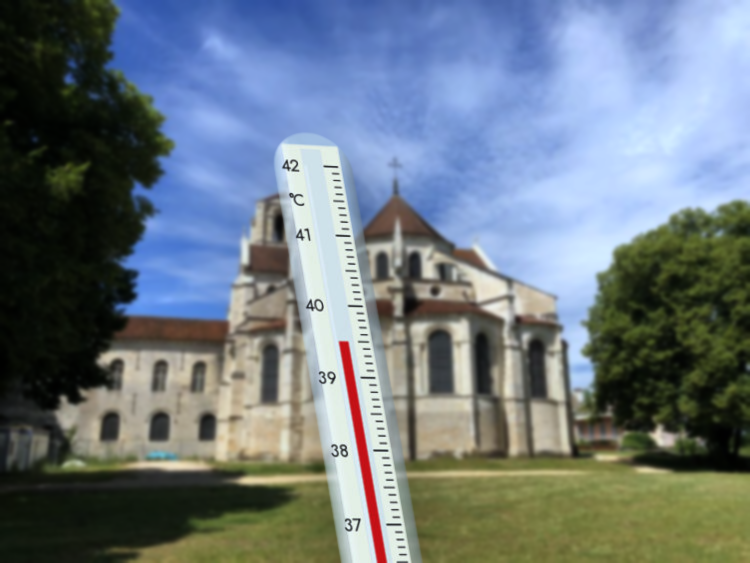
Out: 39.5 °C
